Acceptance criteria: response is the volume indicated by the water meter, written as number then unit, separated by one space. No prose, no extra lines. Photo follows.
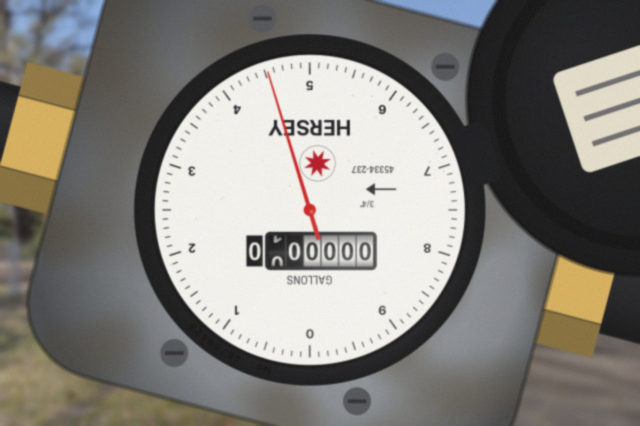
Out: 4.5 gal
